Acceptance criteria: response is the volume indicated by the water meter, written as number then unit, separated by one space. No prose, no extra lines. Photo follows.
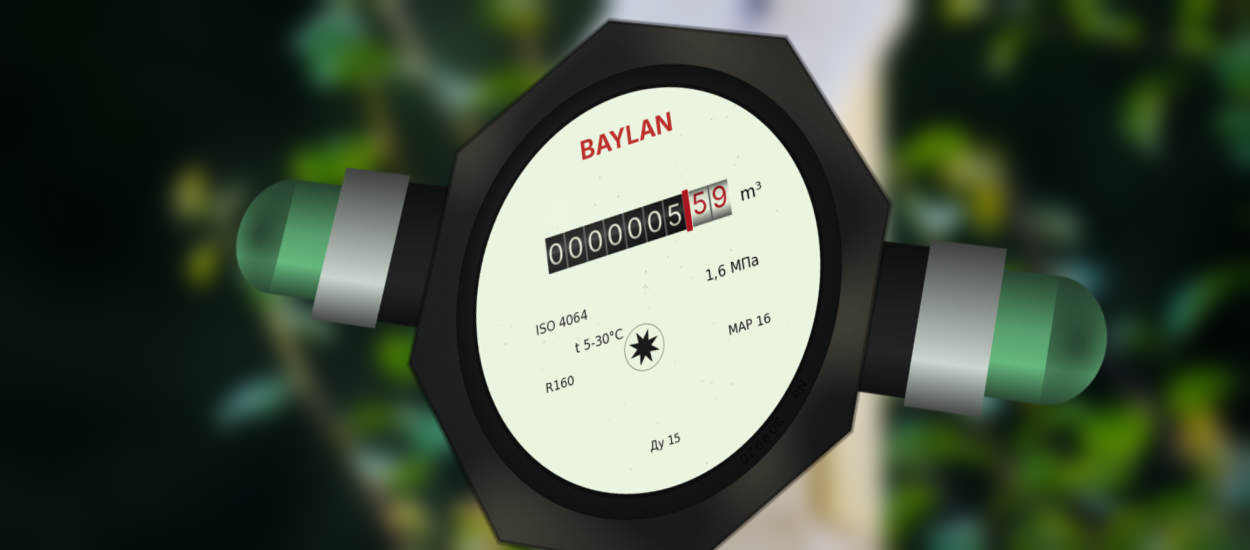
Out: 5.59 m³
